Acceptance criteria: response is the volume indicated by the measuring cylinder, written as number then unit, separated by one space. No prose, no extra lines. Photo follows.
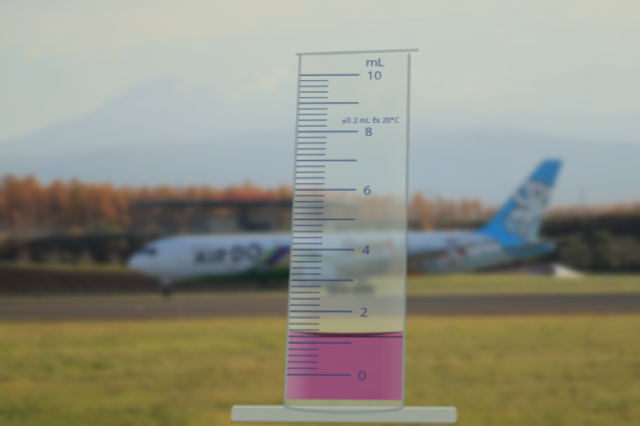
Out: 1.2 mL
